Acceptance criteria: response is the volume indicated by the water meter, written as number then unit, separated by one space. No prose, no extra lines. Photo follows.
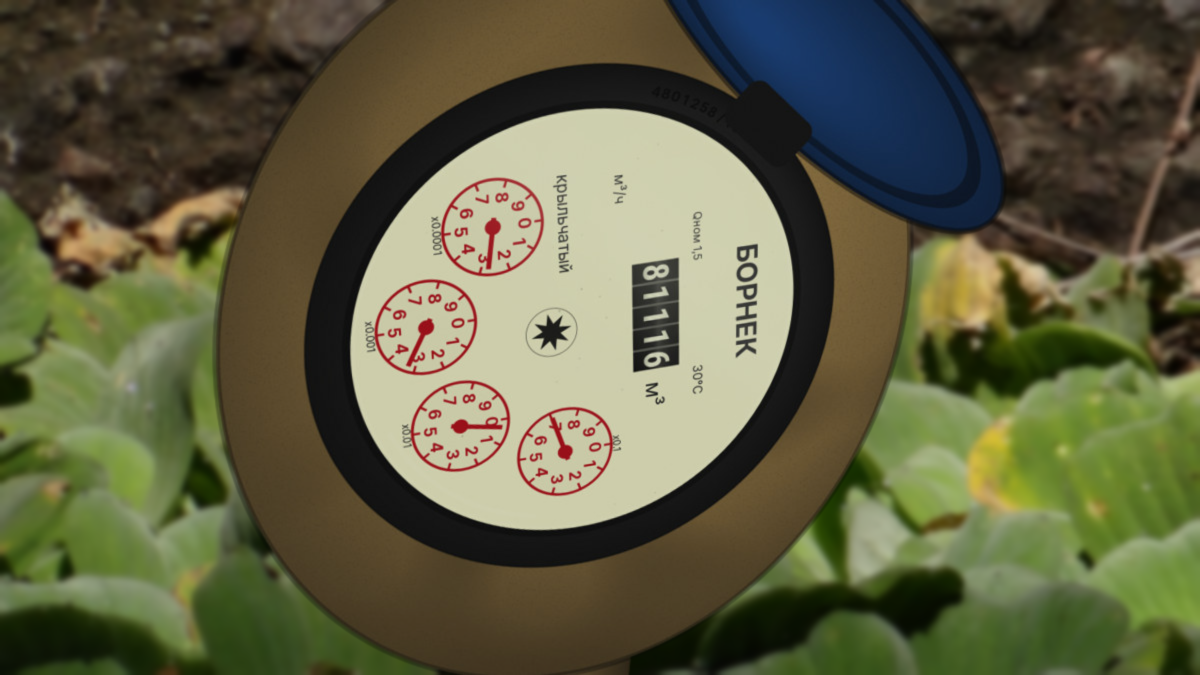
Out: 81116.7032 m³
